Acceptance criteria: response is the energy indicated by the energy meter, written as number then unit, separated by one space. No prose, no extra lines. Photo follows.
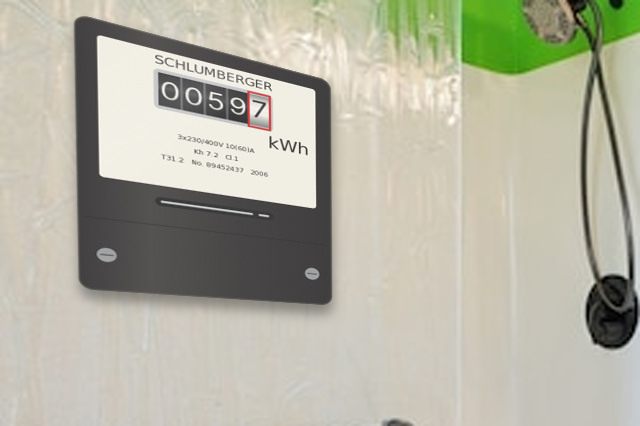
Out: 59.7 kWh
